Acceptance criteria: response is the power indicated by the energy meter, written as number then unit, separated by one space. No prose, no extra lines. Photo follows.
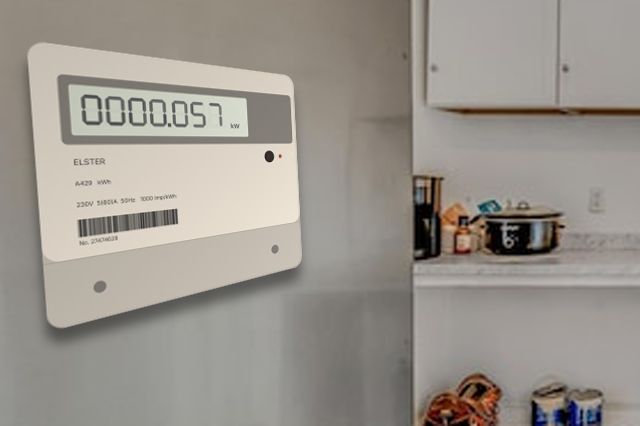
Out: 0.057 kW
